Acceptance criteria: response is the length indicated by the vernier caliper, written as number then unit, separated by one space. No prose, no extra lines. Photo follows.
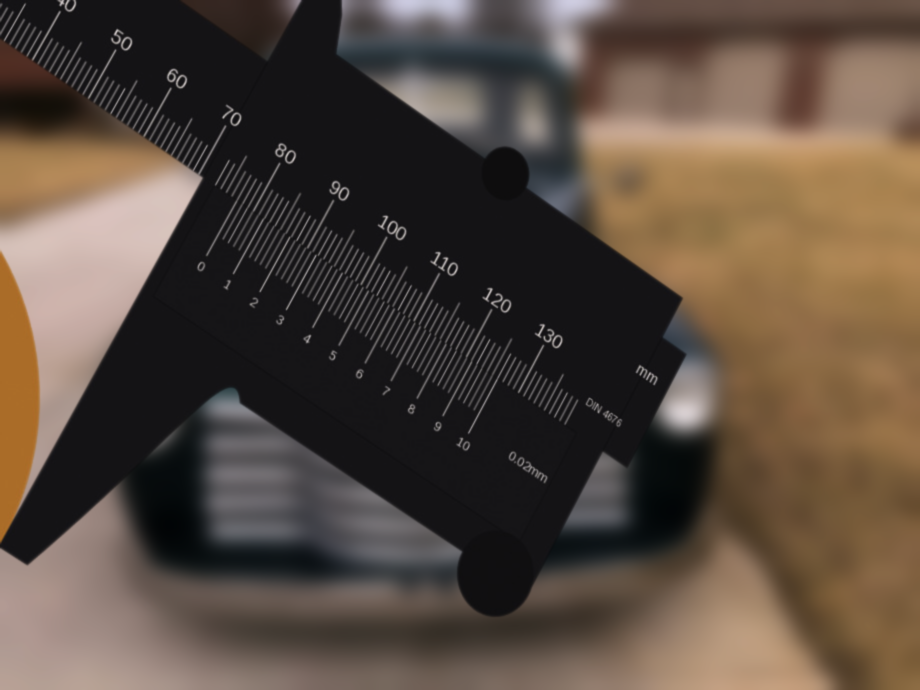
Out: 77.0 mm
